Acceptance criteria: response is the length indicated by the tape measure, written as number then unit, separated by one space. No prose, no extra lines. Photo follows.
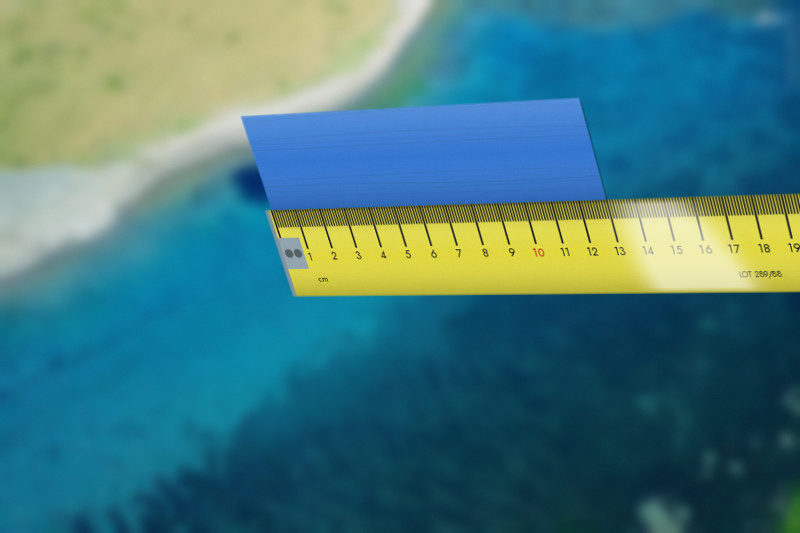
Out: 13 cm
